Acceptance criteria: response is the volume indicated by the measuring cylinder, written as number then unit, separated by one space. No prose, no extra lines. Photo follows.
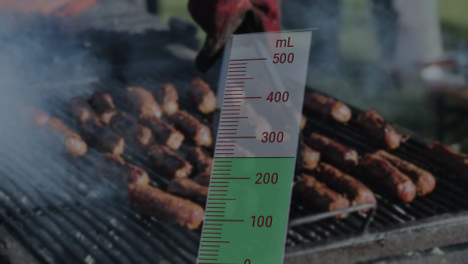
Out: 250 mL
